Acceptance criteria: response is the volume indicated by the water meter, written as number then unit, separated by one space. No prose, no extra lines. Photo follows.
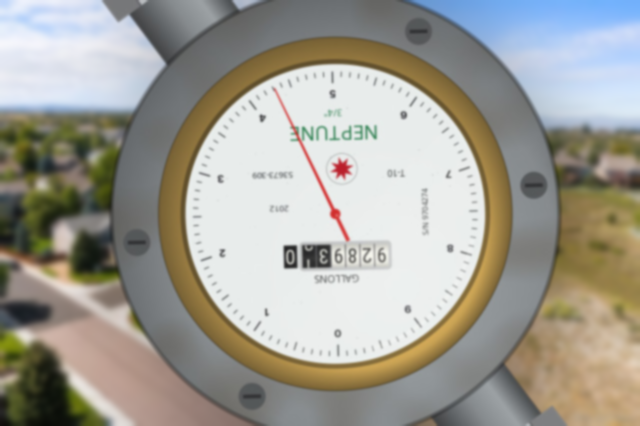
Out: 9289314.3 gal
